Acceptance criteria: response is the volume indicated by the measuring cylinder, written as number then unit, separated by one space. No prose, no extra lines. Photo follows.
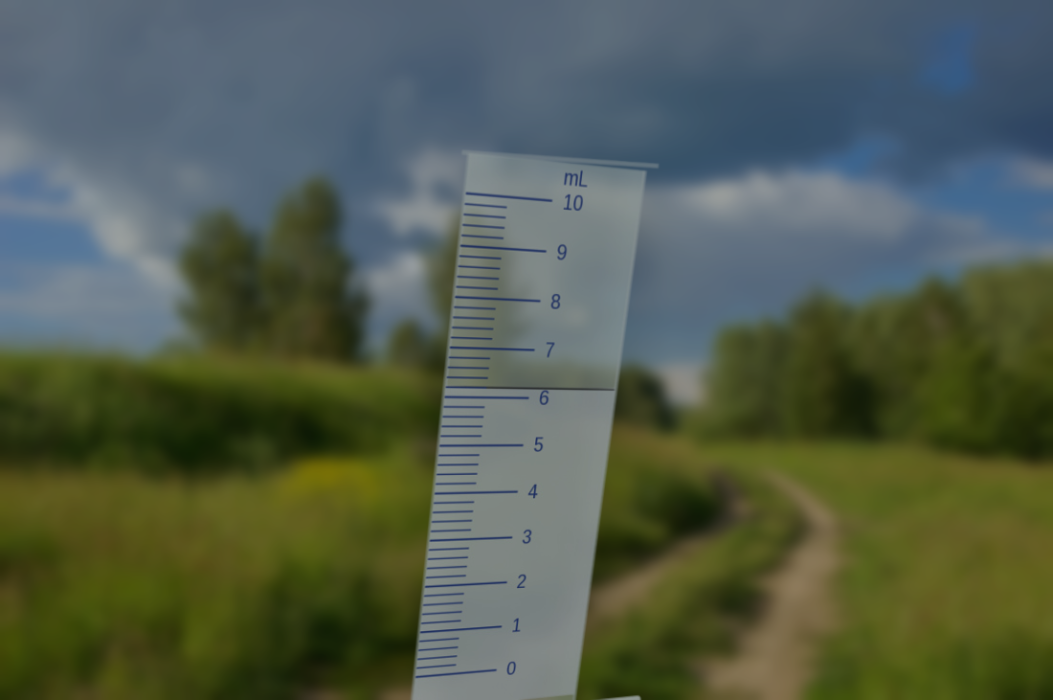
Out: 6.2 mL
